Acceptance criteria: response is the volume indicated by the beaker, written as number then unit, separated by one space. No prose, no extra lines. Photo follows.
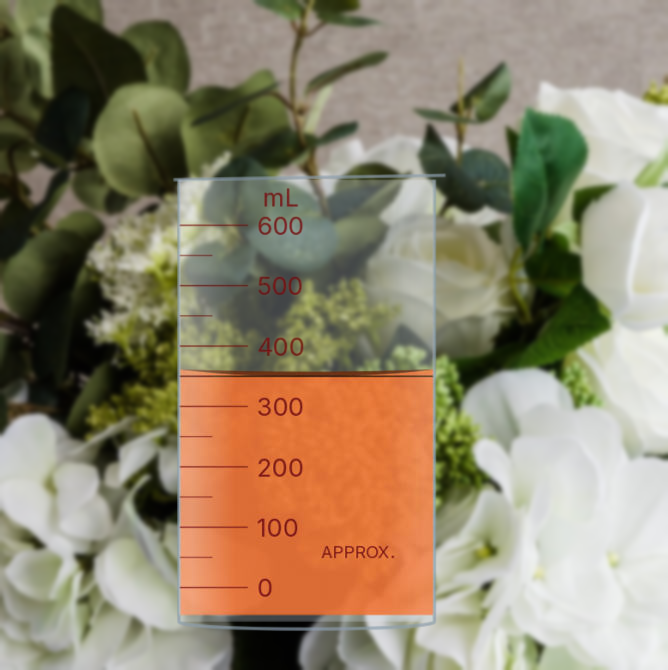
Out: 350 mL
